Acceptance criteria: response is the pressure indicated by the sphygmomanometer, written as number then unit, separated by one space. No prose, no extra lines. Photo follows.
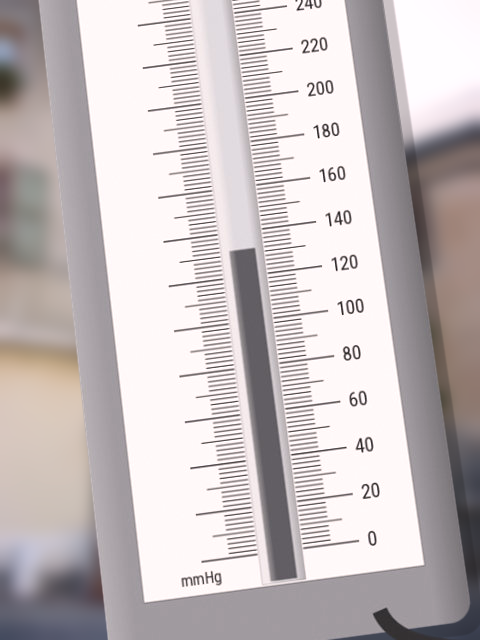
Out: 132 mmHg
